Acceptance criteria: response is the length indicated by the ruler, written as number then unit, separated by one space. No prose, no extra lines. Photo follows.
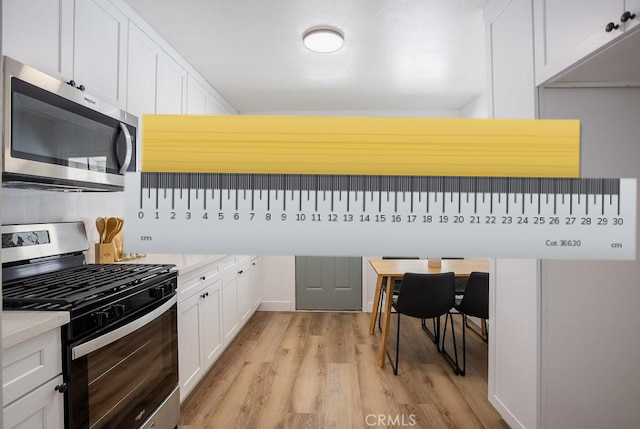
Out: 27.5 cm
